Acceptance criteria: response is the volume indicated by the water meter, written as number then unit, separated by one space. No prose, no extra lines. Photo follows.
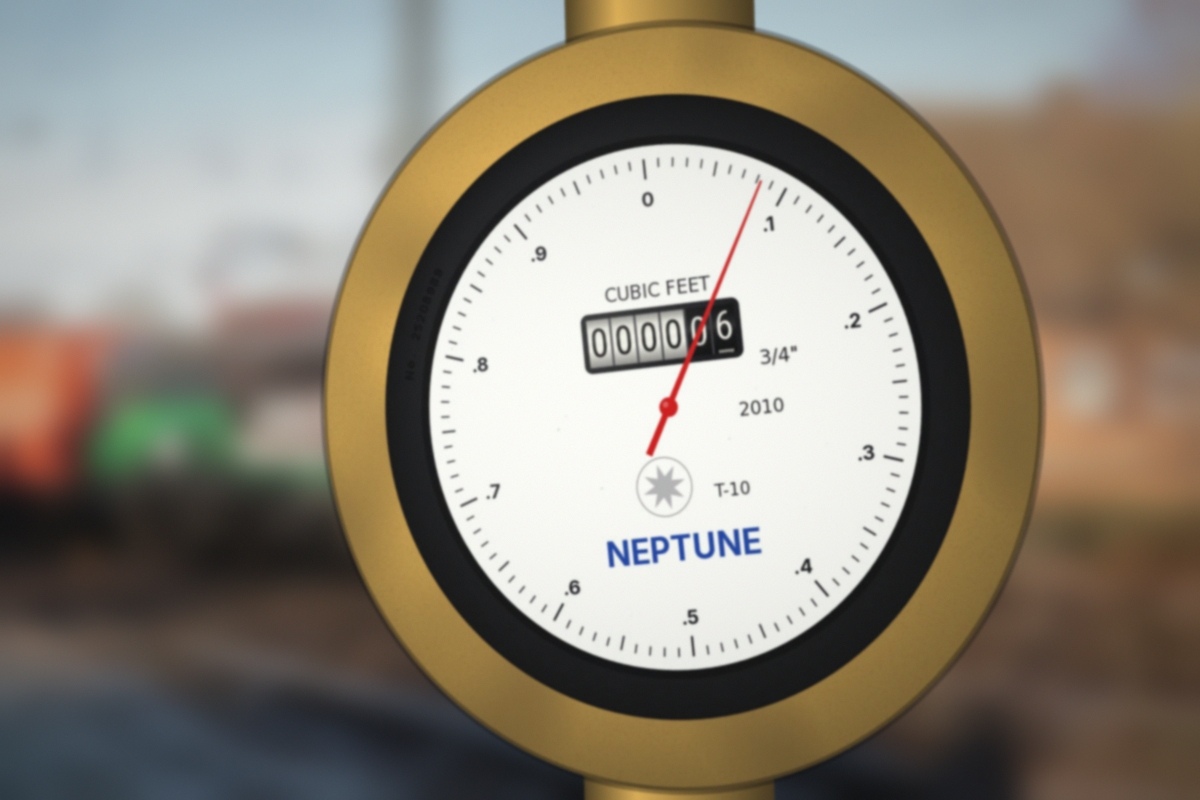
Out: 6.08 ft³
